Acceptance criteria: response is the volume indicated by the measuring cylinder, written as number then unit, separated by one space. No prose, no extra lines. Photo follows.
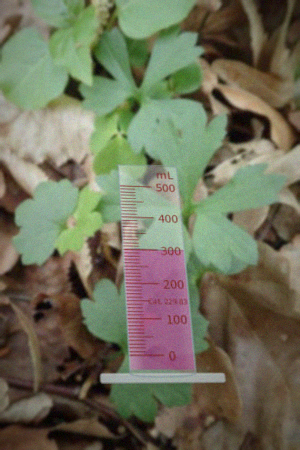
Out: 300 mL
